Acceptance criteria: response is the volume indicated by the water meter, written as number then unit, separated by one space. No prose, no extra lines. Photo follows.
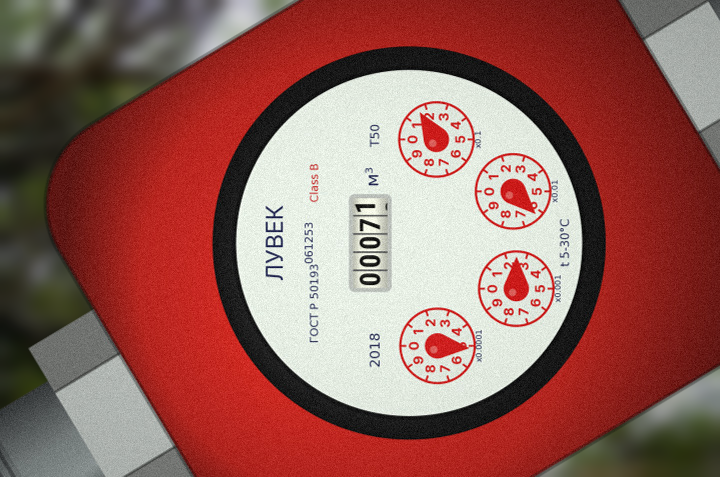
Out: 71.1625 m³
